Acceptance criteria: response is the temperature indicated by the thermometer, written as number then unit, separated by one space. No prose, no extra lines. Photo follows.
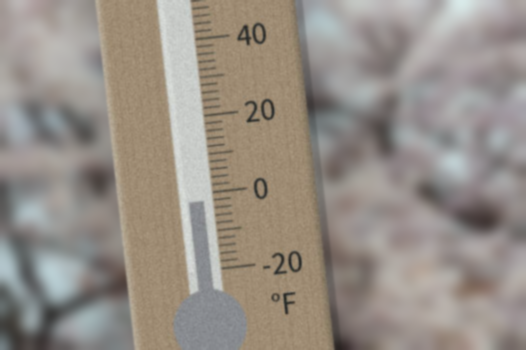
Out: -2 °F
